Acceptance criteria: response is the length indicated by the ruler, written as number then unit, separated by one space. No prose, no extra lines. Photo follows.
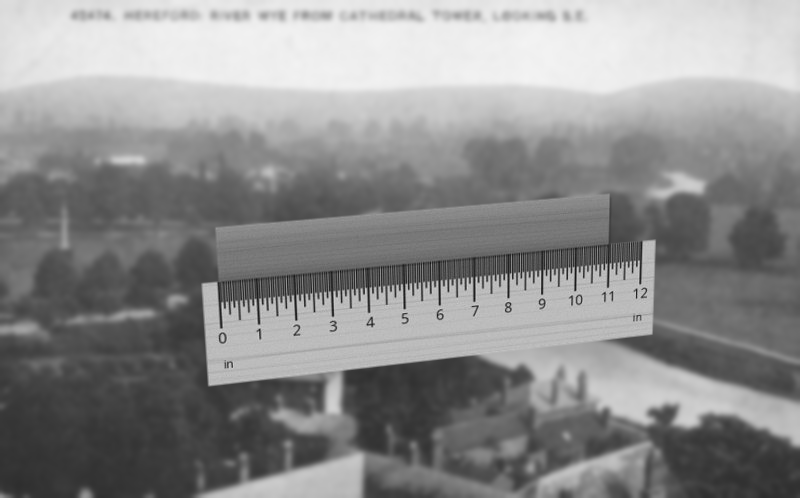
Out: 11 in
